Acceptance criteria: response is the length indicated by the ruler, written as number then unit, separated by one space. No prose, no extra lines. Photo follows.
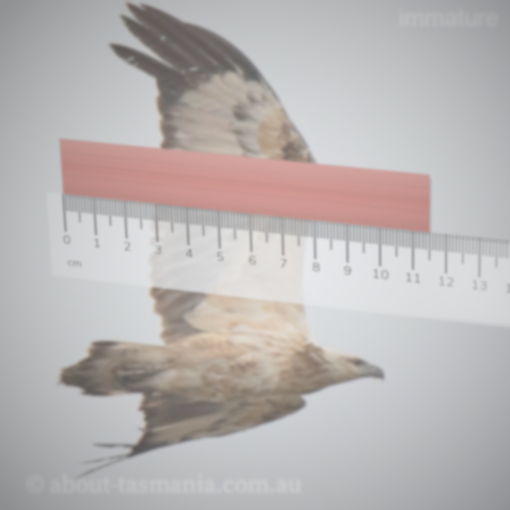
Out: 11.5 cm
